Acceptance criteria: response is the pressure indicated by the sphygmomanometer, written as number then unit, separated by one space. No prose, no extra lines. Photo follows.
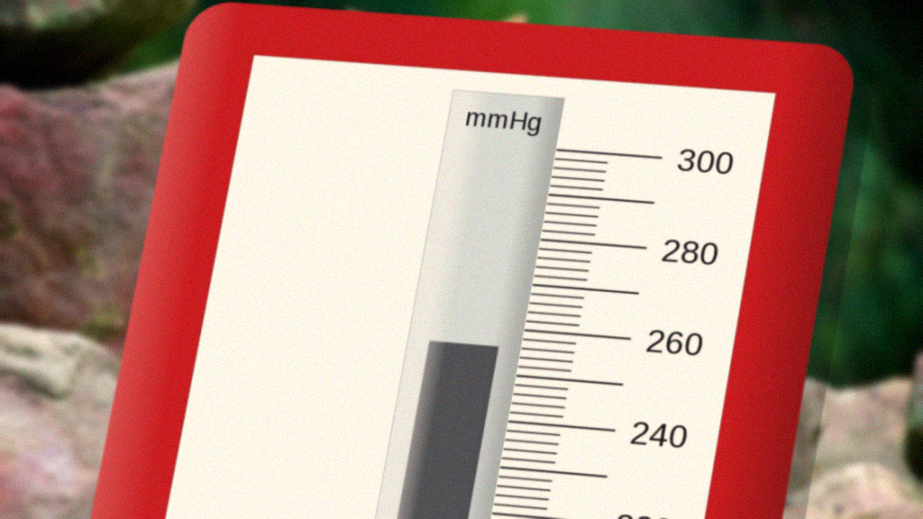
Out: 256 mmHg
